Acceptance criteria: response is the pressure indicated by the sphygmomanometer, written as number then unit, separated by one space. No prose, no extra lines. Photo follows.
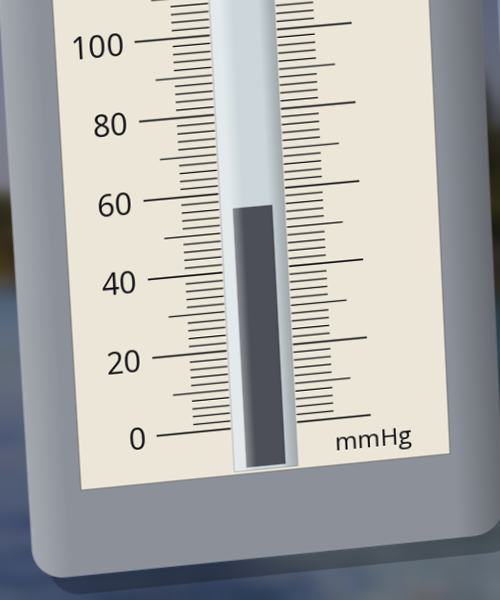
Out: 56 mmHg
